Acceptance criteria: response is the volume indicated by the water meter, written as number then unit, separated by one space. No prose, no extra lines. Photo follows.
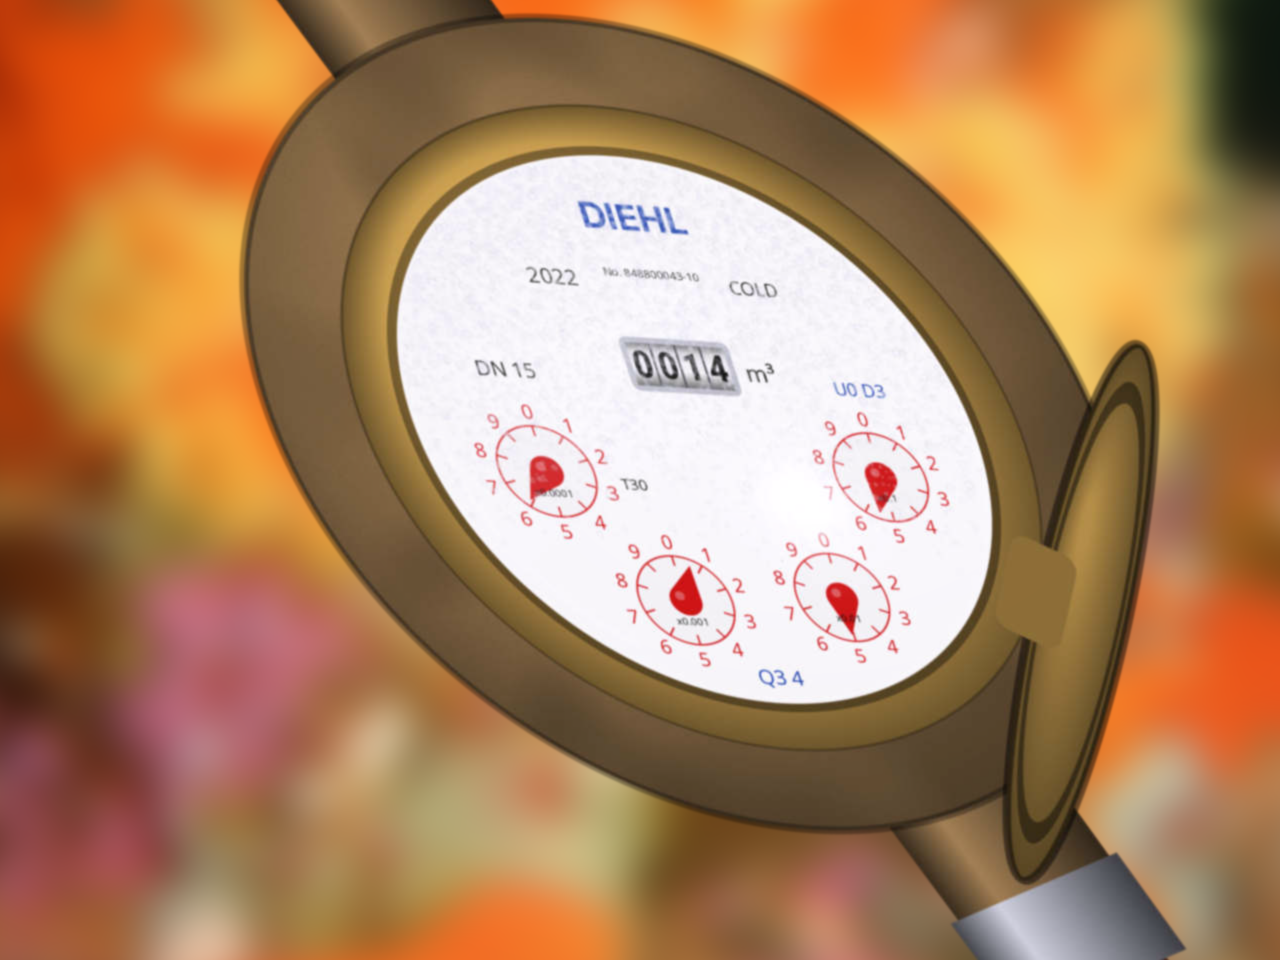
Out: 14.5506 m³
